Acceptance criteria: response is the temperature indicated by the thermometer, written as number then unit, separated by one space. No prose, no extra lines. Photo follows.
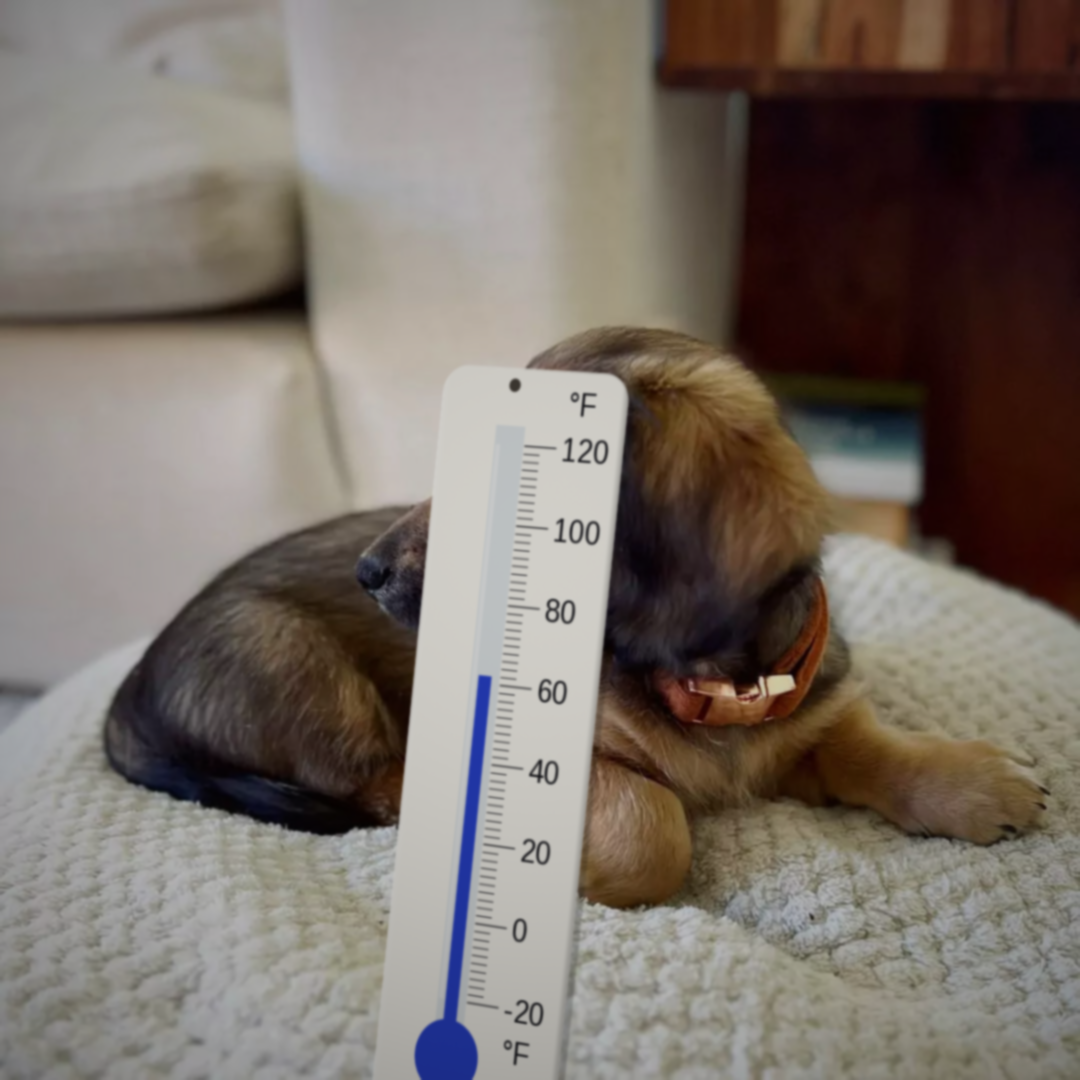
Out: 62 °F
